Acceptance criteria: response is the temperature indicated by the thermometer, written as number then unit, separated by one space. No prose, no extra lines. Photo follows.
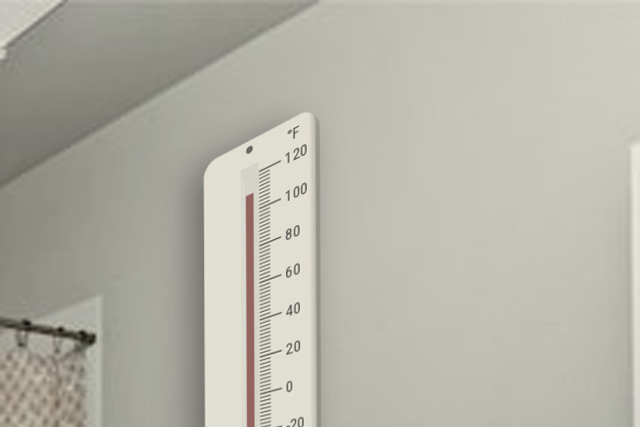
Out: 110 °F
